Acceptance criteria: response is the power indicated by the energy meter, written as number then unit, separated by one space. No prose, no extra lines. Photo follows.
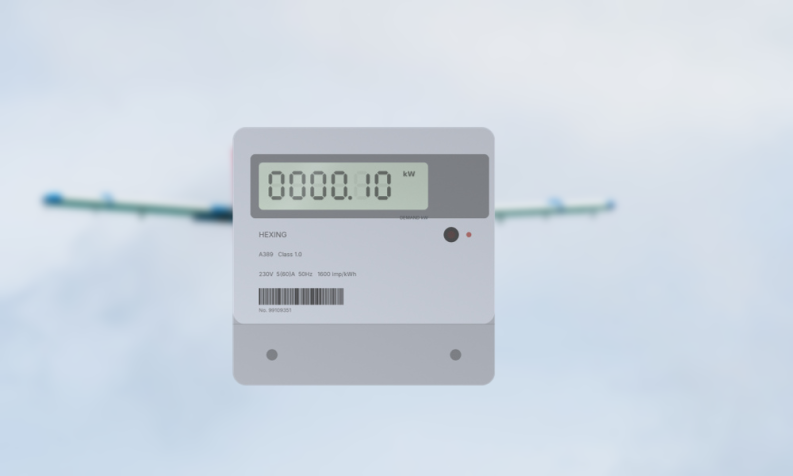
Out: 0.10 kW
